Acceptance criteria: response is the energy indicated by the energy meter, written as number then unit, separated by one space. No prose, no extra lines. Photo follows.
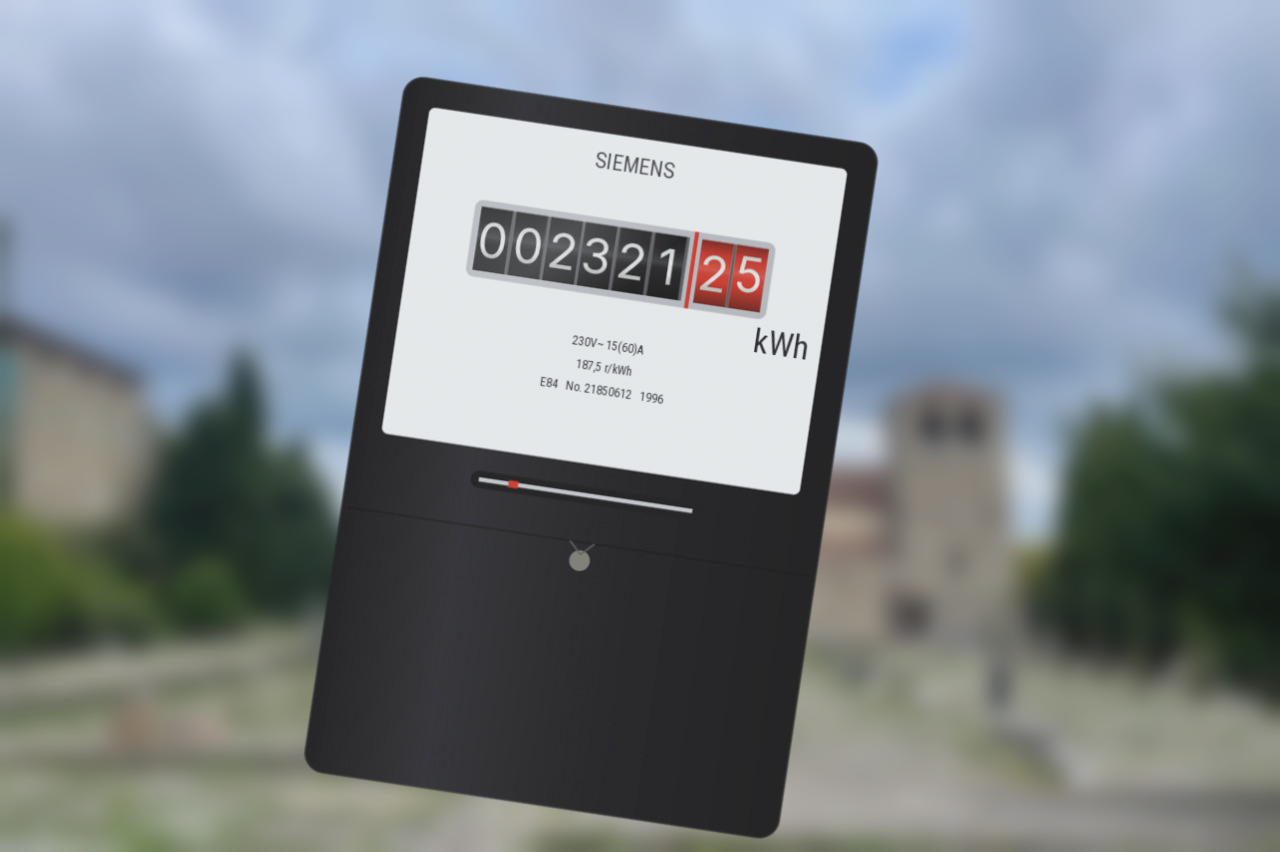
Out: 2321.25 kWh
